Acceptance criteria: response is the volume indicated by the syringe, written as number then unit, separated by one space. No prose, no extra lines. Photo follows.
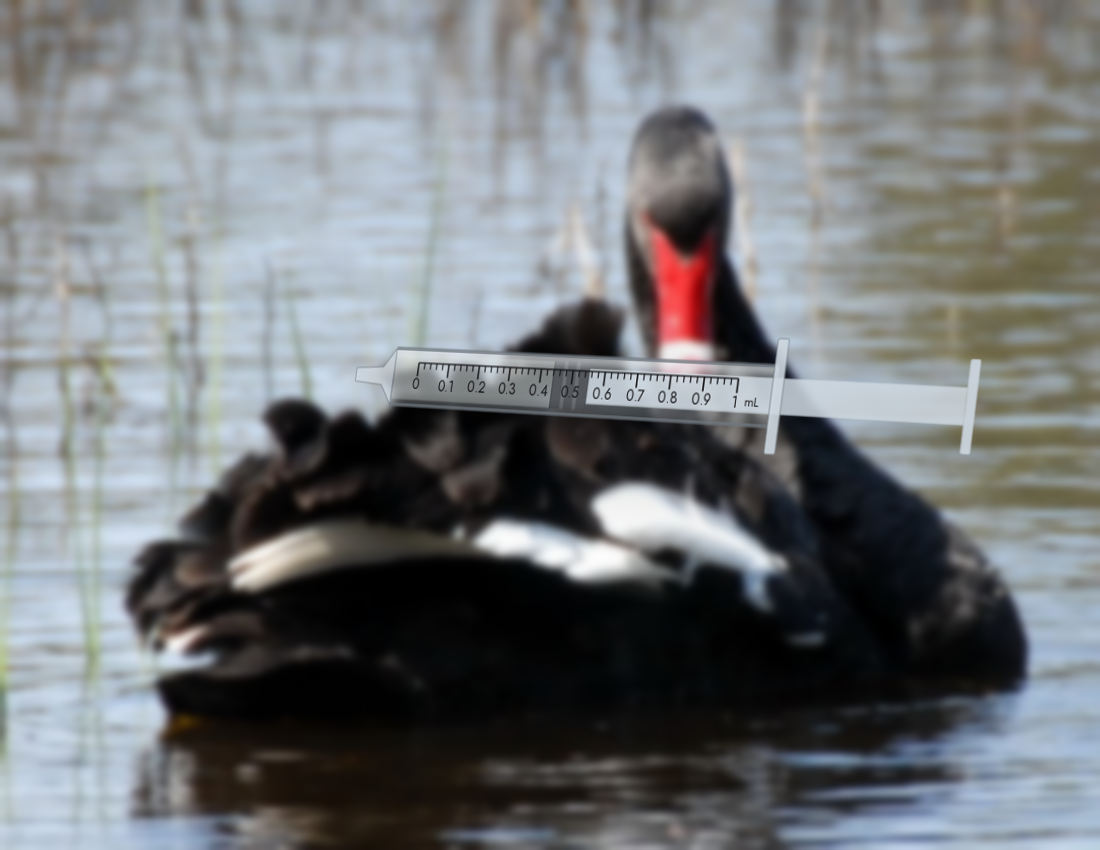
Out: 0.44 mL
